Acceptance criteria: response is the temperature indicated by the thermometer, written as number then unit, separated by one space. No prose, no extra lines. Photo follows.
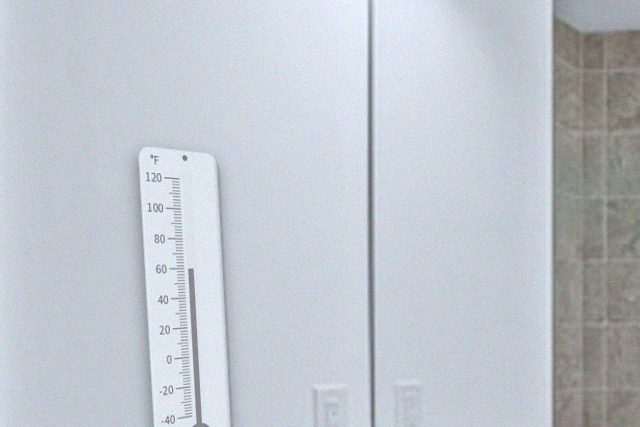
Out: 60 °F
